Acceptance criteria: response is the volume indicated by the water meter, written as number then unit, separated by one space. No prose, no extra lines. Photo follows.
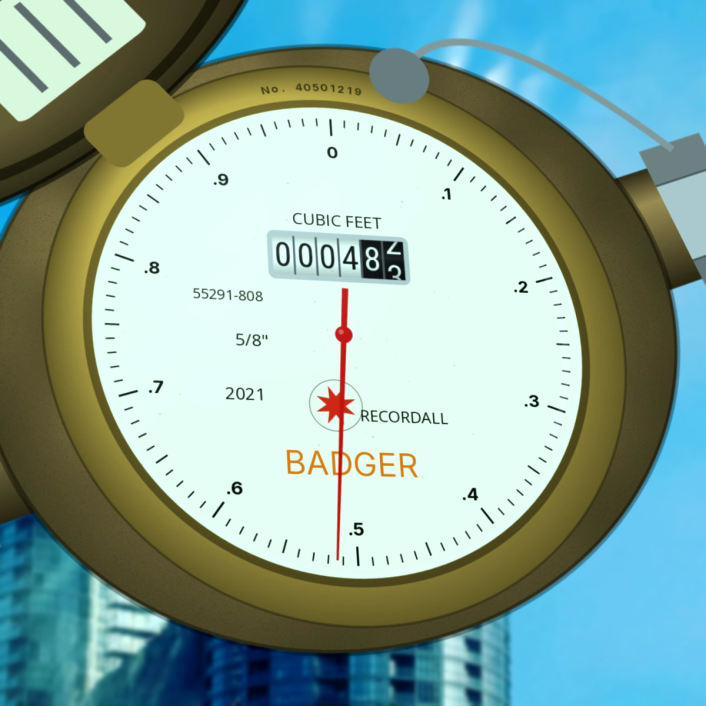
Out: 482.51 ft³
